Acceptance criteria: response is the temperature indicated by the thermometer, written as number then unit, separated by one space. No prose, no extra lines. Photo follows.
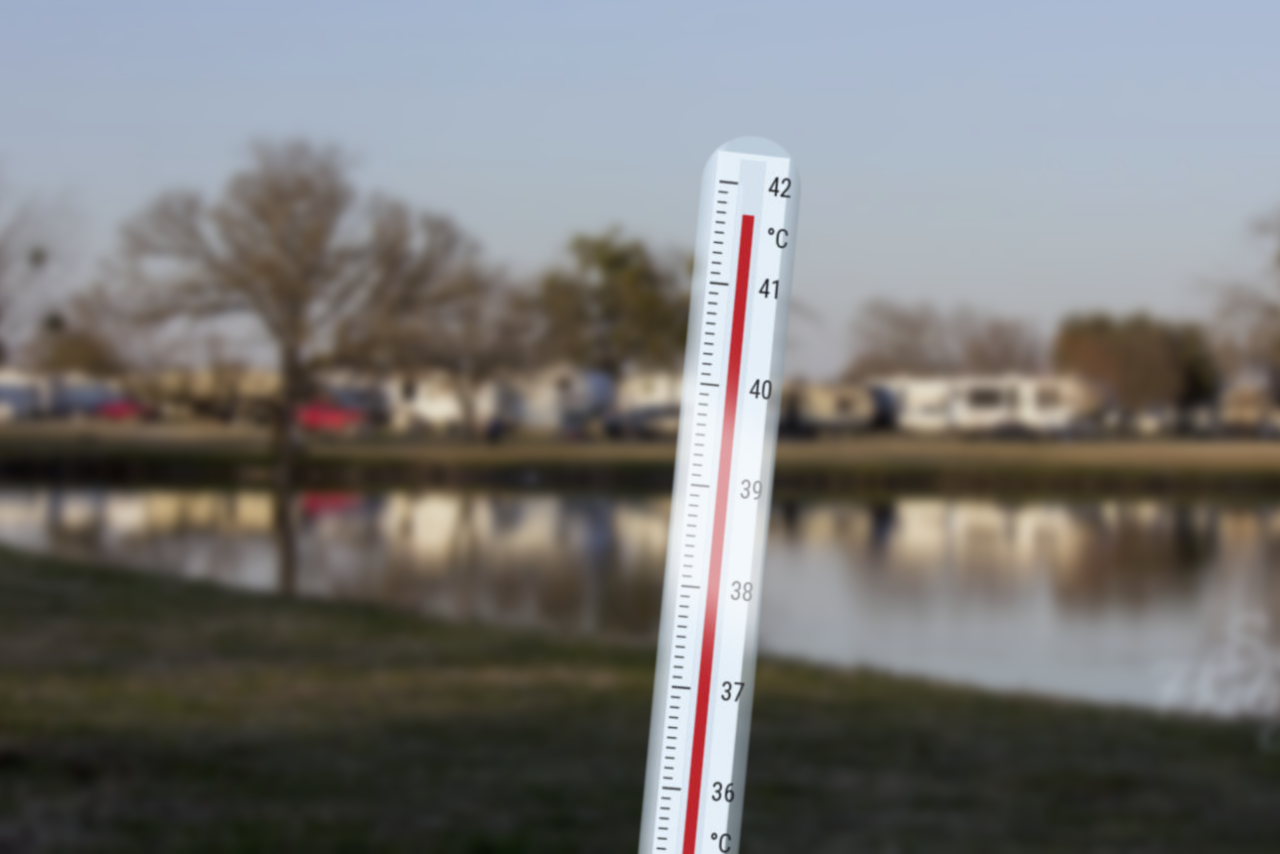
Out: 41.7 °C
